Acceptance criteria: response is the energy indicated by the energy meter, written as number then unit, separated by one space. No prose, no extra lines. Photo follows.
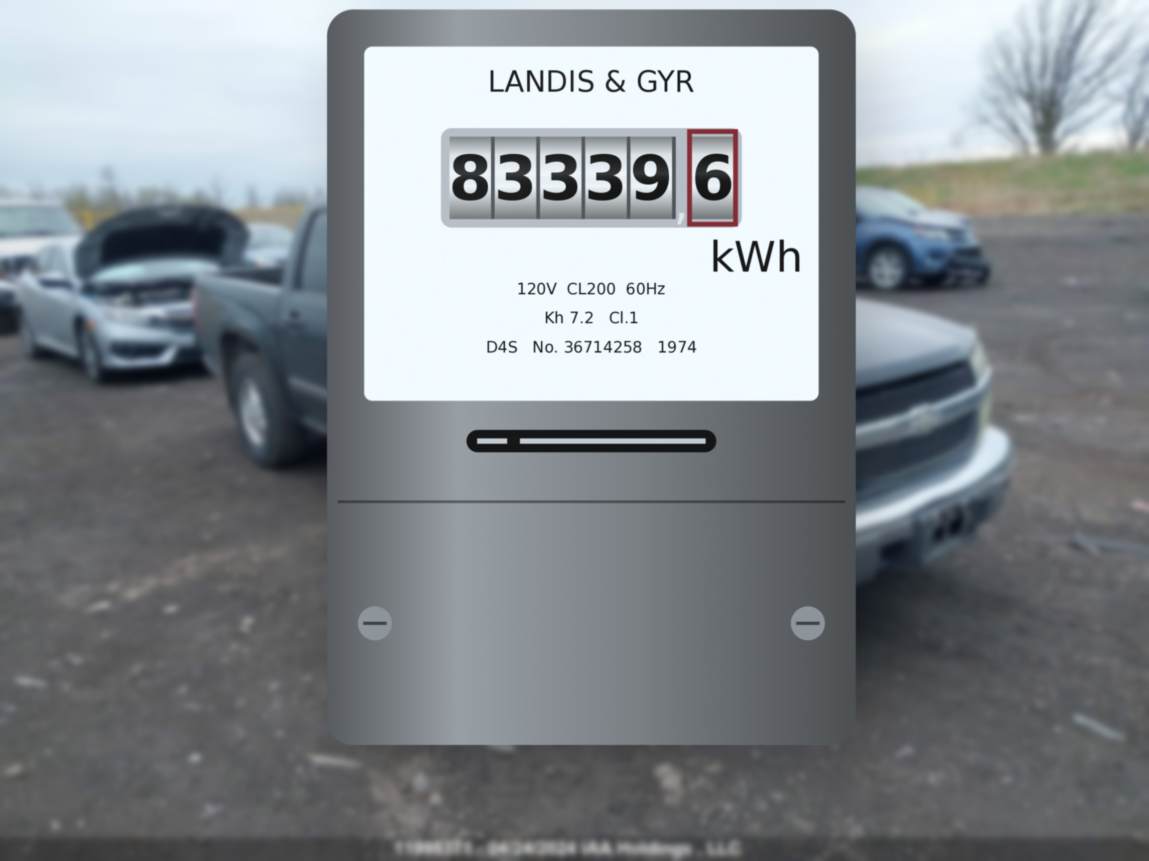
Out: 83339.6 kWh
